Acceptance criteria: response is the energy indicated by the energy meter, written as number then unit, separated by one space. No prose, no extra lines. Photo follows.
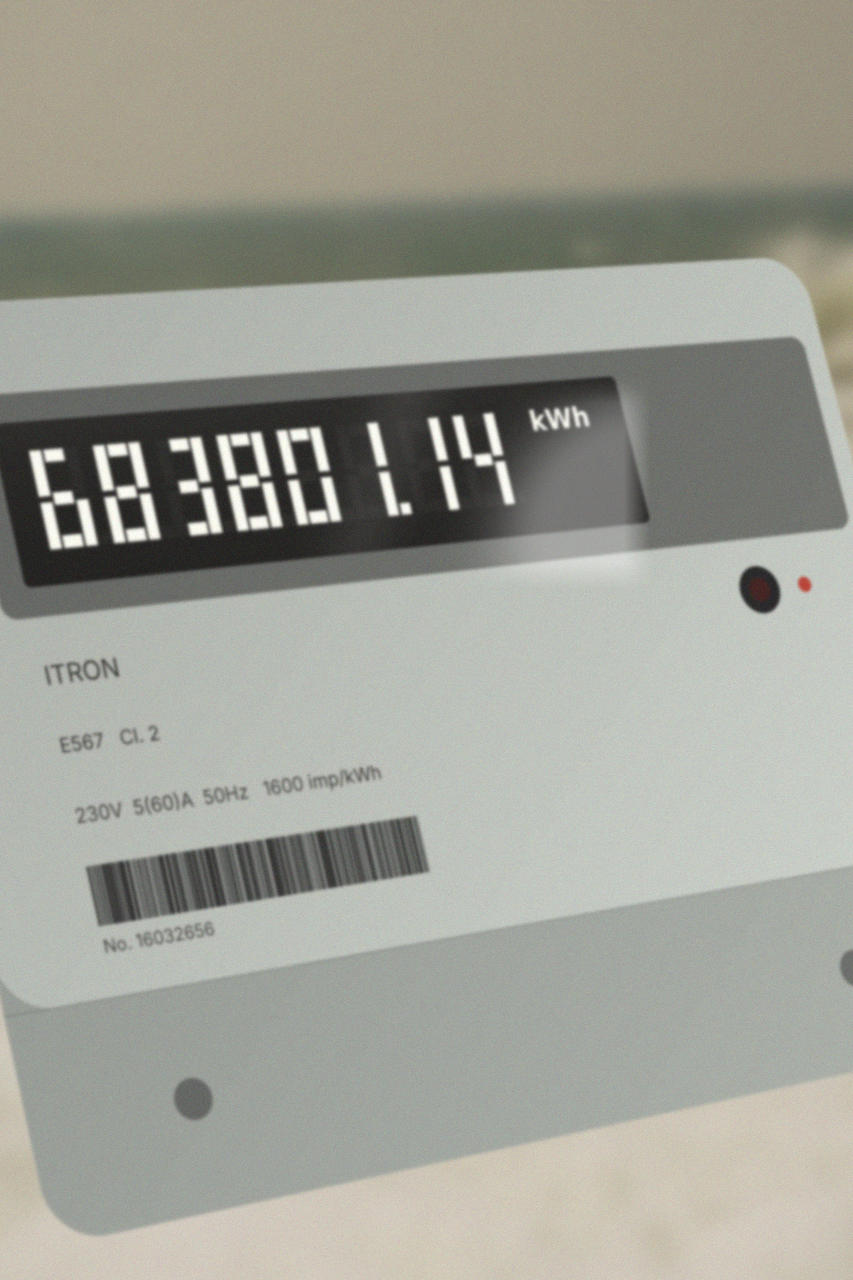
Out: 683801.14 kWh
